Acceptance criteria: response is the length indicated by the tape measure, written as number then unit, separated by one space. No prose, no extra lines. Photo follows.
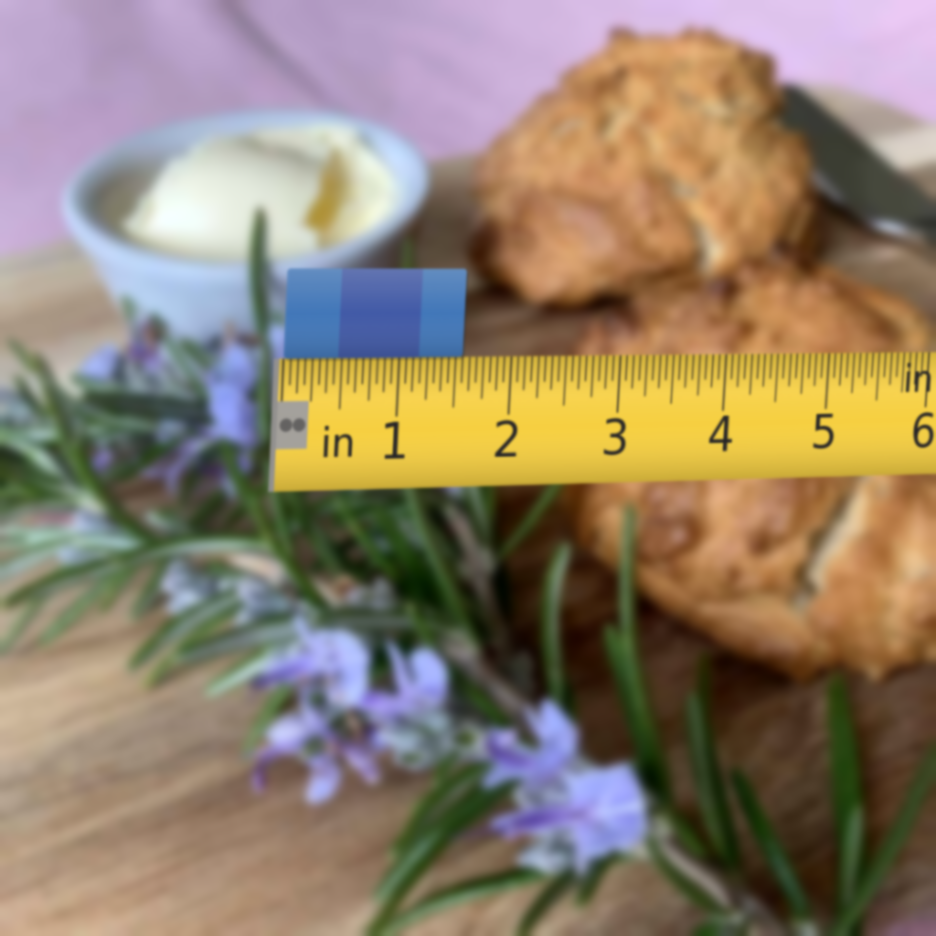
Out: 1.5625 in
